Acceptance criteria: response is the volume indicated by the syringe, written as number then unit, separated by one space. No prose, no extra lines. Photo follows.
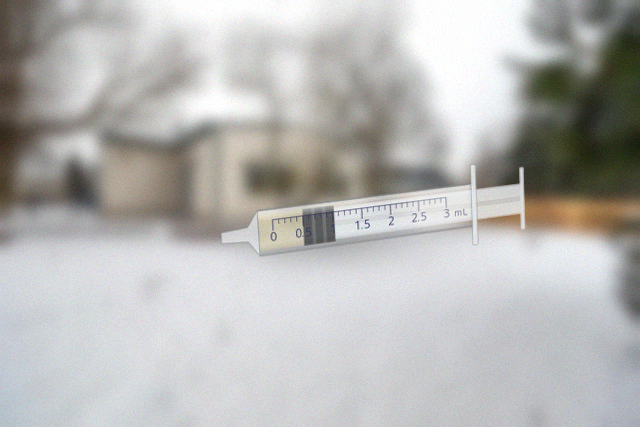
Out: 0.5 mL
